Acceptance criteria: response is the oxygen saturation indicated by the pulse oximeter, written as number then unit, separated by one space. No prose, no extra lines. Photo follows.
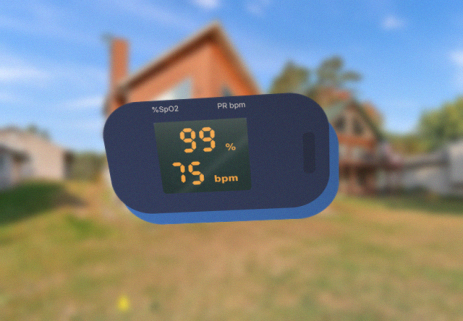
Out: 99 %
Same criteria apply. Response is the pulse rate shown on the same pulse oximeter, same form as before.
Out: 75 bpm
